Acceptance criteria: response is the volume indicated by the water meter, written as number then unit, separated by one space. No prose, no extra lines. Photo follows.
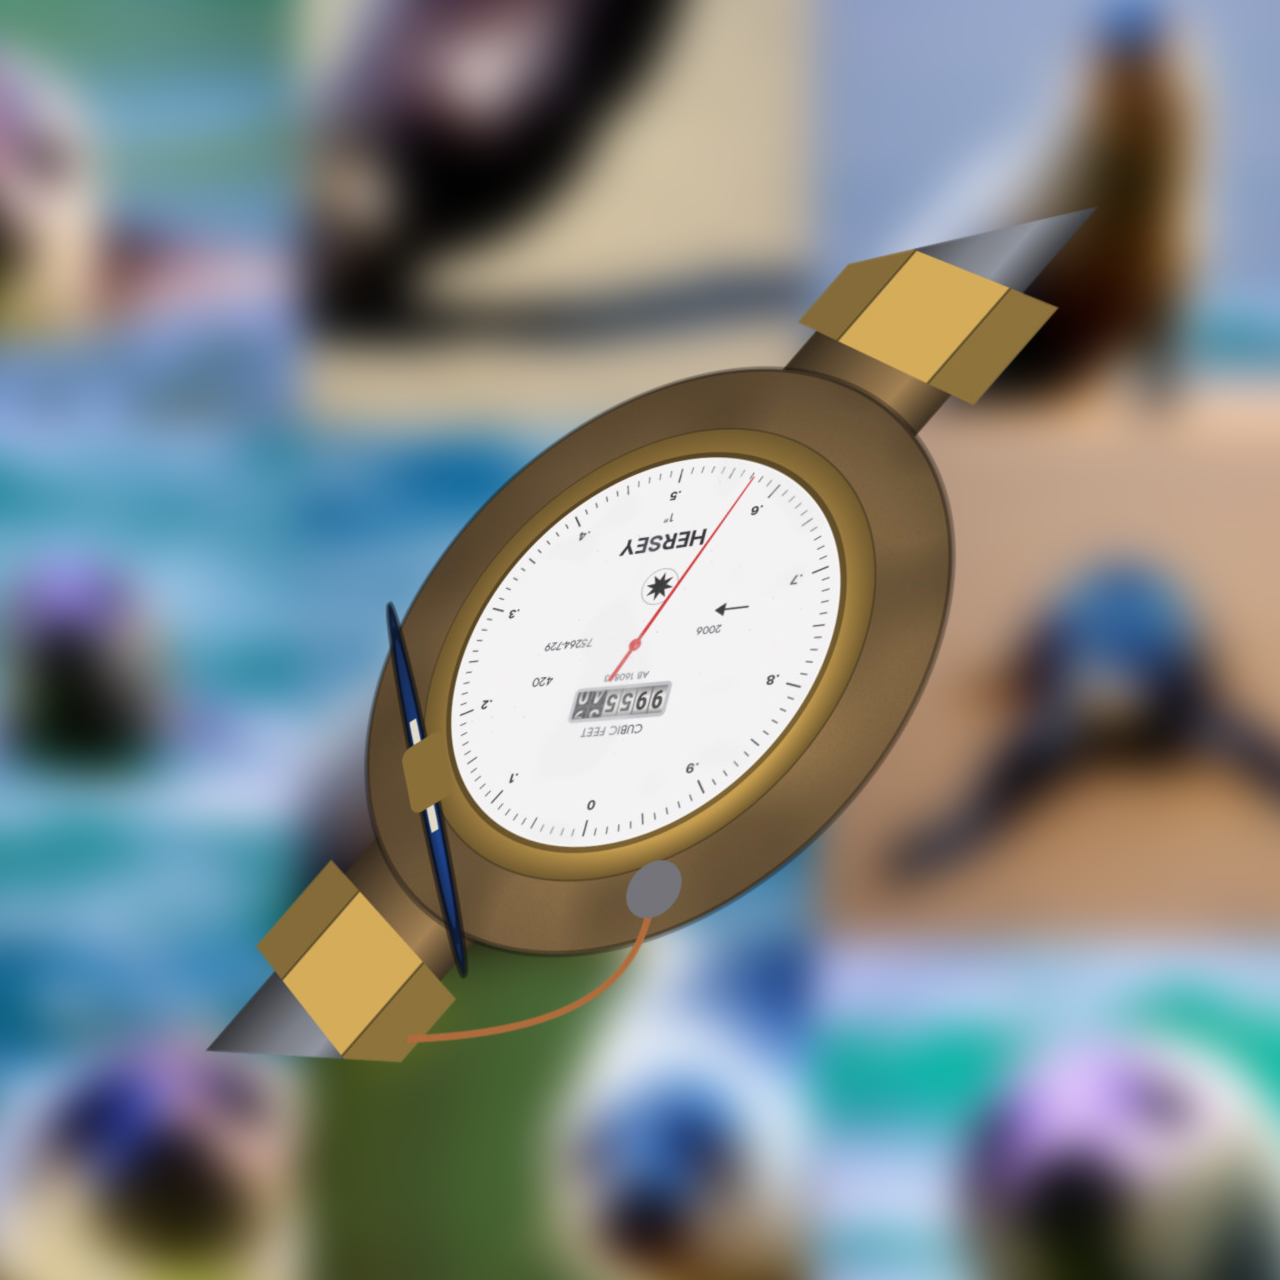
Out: 995539.57 ft³
